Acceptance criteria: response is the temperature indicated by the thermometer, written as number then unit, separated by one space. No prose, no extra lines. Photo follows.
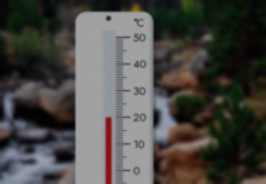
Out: 20 °C
